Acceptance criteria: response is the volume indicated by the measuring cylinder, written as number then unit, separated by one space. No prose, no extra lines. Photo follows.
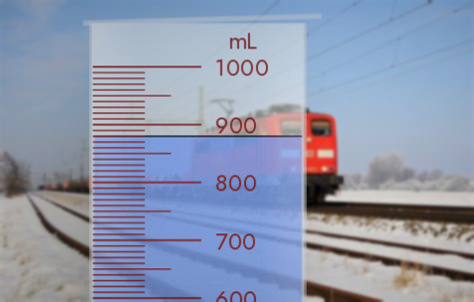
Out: 880 mL
